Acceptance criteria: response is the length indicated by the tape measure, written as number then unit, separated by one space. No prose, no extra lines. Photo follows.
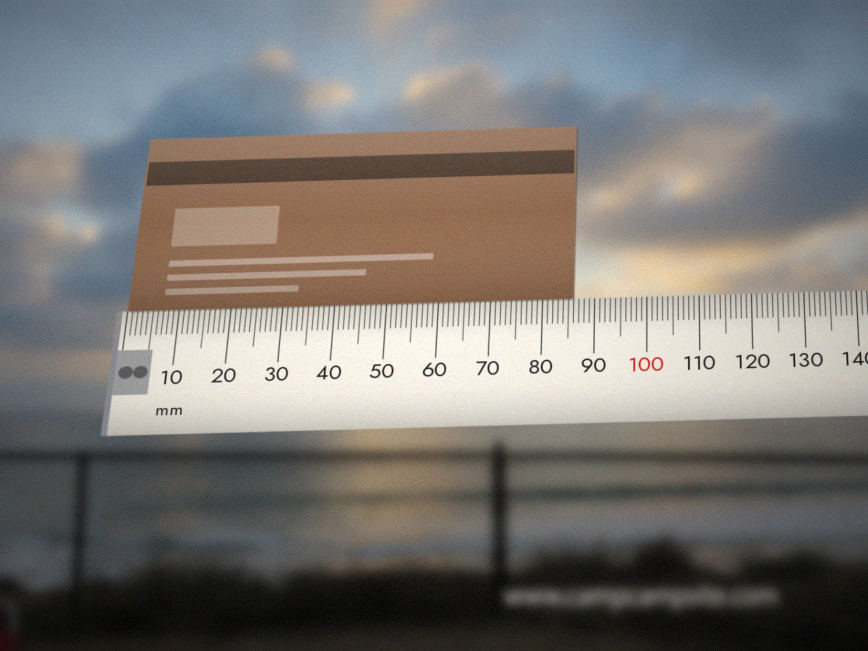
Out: 86 mm
